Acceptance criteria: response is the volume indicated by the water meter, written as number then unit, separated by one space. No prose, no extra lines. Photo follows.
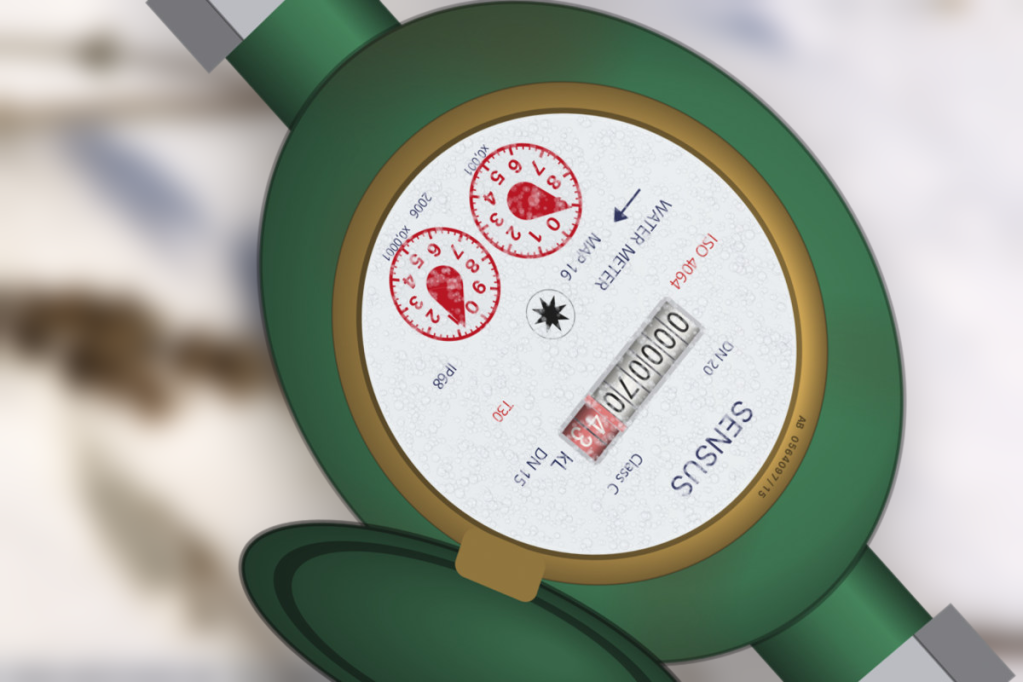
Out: 70.4290 kL
